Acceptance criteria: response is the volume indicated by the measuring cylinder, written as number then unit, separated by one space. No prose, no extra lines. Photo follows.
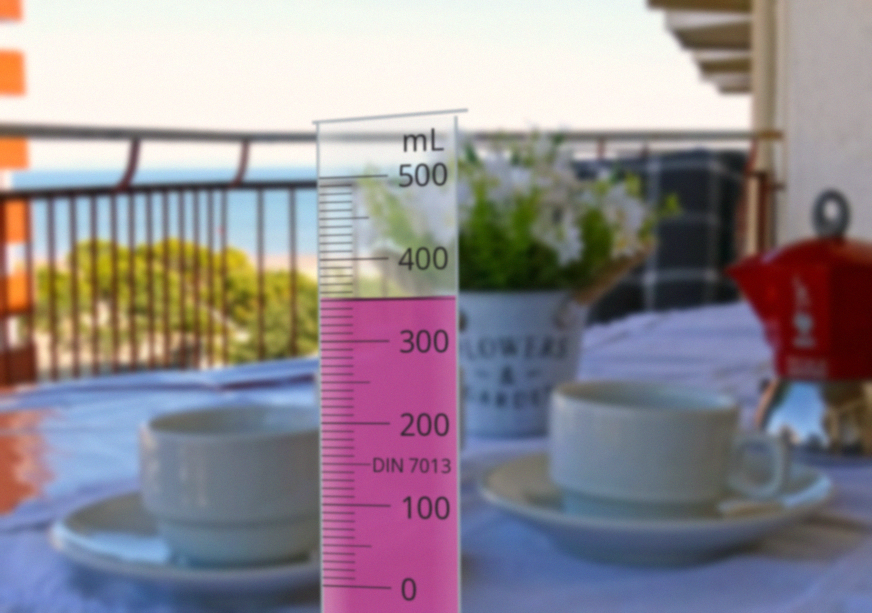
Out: 350 mL
